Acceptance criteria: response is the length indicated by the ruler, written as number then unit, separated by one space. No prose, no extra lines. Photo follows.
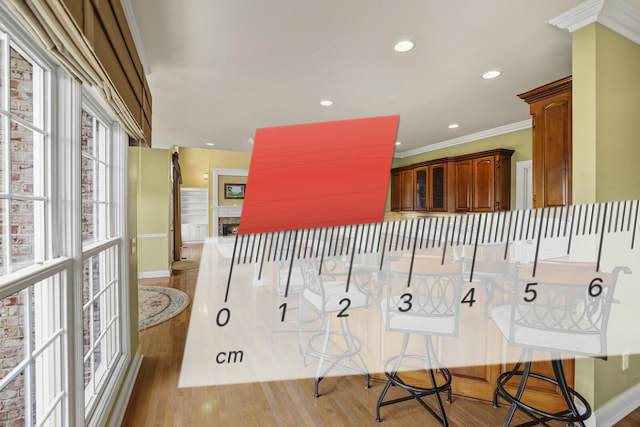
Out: 2.4 cm
